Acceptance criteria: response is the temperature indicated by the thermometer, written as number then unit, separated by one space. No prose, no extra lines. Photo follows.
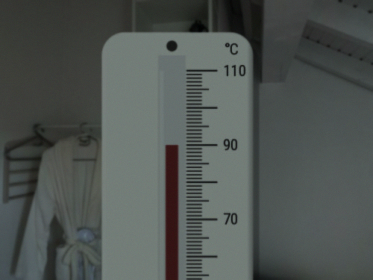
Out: 90 °C
